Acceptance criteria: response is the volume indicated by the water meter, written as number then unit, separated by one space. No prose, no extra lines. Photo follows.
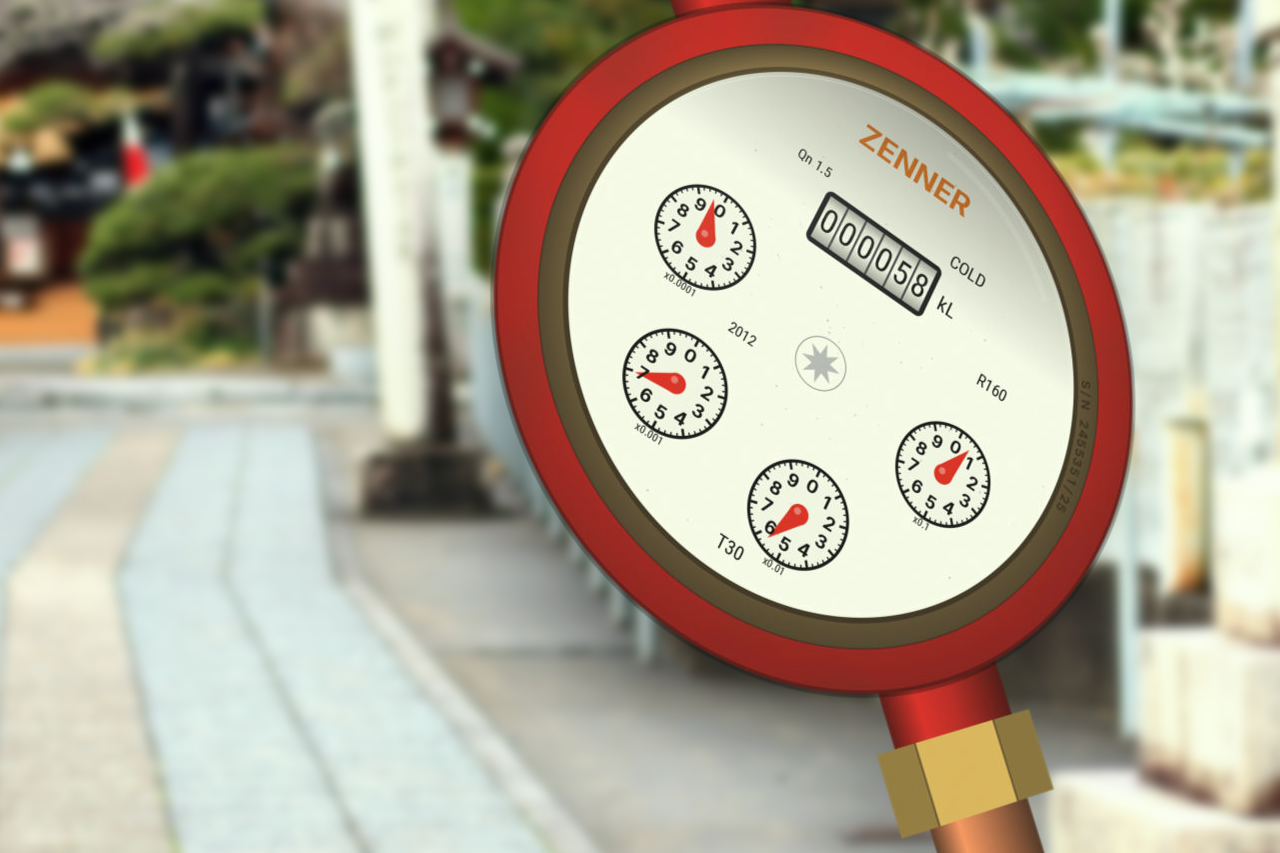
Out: 58.0569 kL
